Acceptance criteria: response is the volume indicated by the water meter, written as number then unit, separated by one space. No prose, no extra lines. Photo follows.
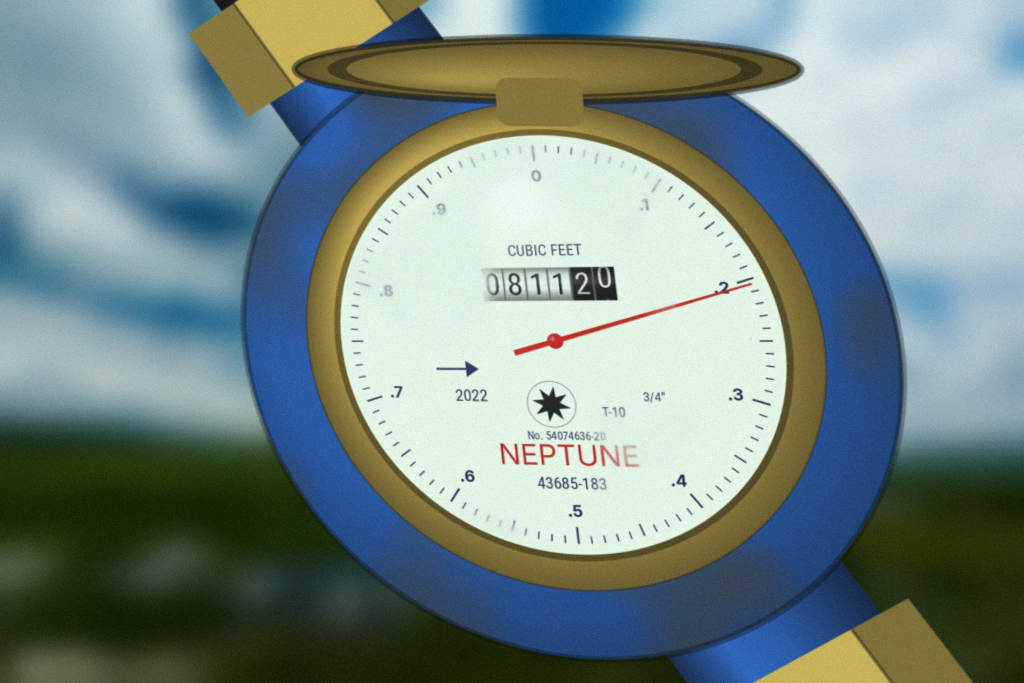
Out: 81120.20 ft³
